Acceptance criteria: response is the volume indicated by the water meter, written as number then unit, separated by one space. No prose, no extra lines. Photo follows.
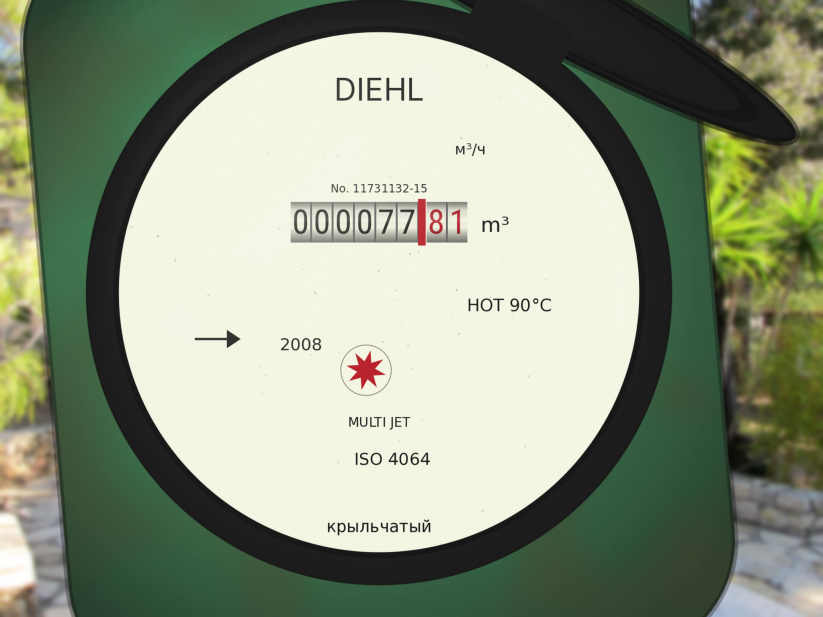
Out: 77.81 m³
